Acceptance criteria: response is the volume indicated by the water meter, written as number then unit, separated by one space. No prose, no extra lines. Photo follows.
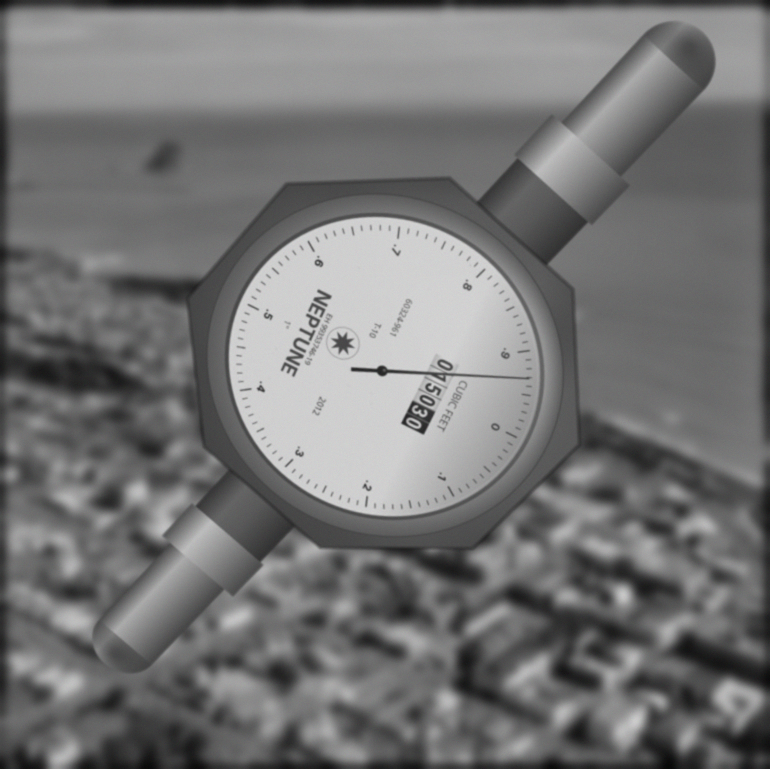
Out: 15029.93 ft³
